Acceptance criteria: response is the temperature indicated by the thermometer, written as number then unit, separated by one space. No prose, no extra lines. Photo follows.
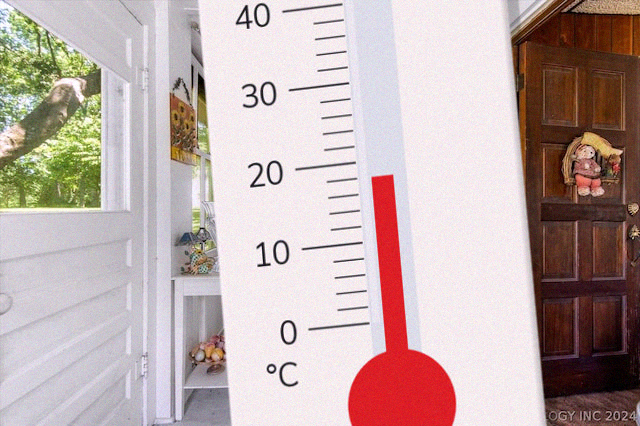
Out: 18 °C
